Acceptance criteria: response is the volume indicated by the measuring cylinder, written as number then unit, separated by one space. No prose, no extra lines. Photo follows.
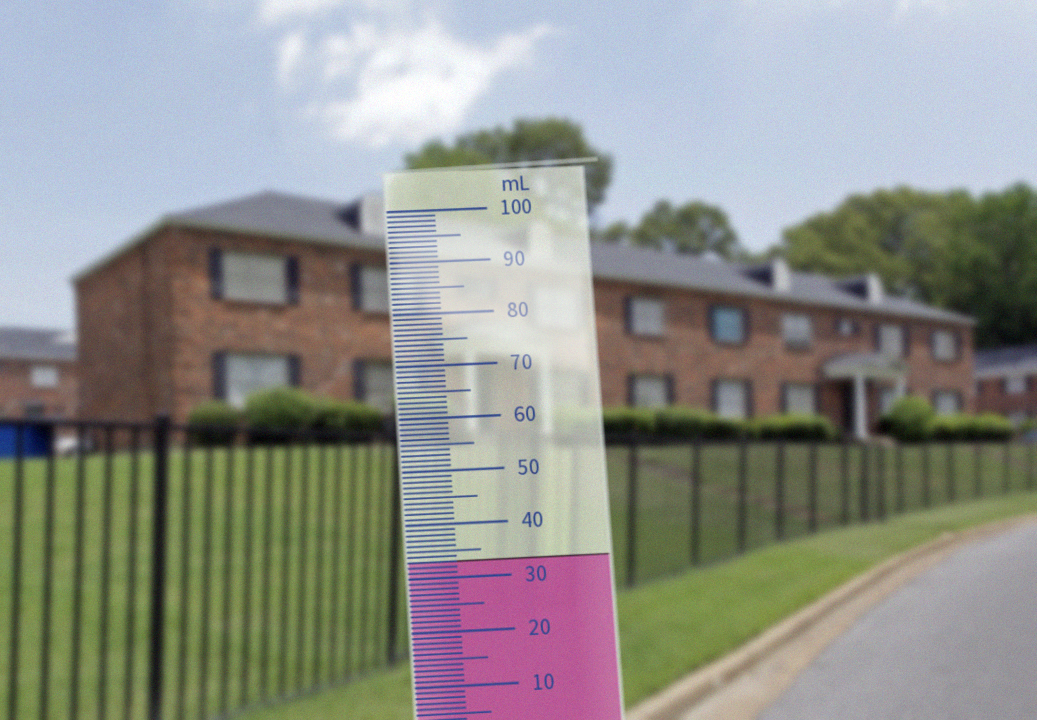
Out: 33 mL
